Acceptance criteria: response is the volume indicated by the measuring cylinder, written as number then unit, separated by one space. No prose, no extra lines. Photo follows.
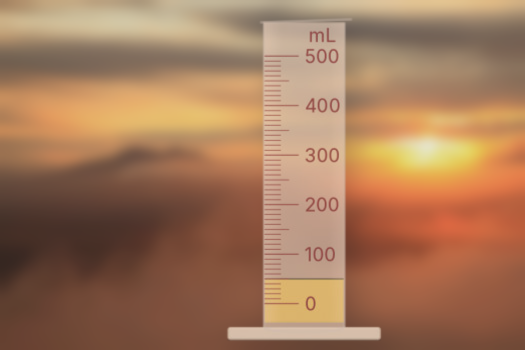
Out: 50 mL
